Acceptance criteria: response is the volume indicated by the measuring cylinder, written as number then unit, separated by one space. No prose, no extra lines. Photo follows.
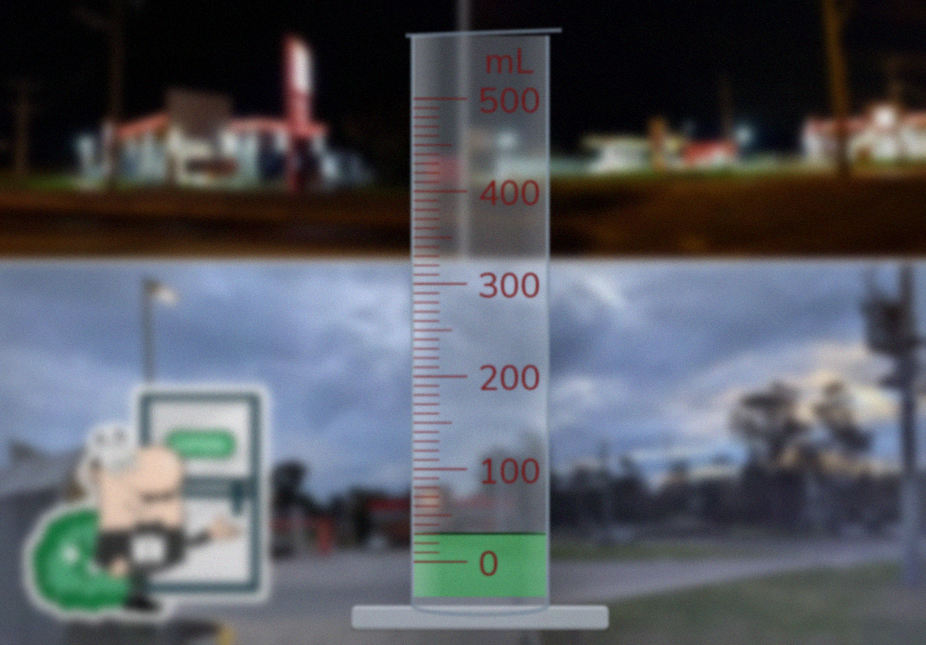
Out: 30 mL
